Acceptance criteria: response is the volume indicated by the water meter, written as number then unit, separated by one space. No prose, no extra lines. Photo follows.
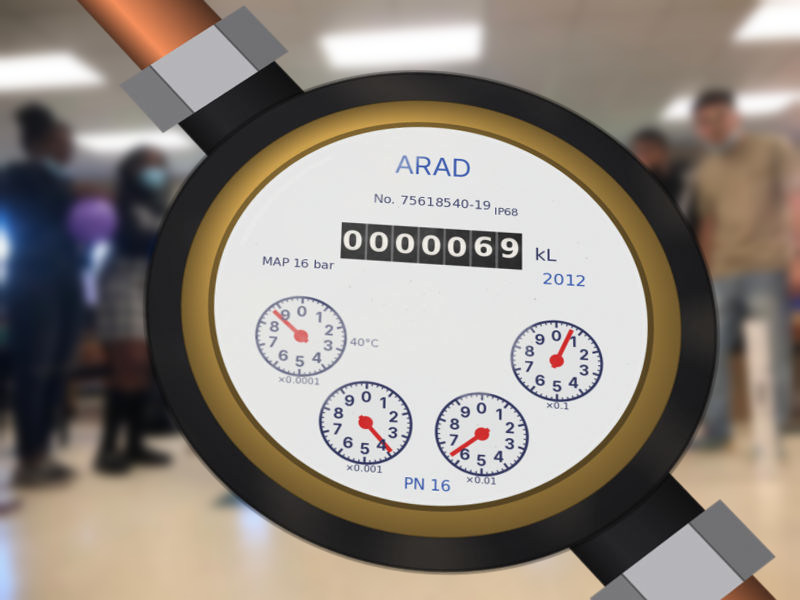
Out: 69.0638 kL
